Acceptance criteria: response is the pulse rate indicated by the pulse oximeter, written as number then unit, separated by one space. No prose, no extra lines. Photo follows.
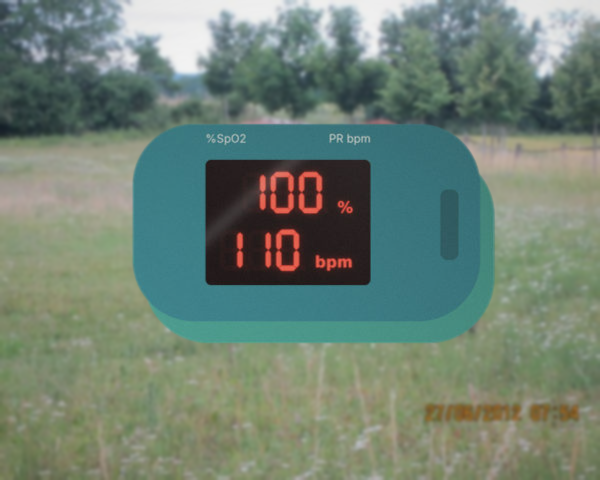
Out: 110 bpm
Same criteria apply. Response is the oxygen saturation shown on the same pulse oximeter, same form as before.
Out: 100 %
